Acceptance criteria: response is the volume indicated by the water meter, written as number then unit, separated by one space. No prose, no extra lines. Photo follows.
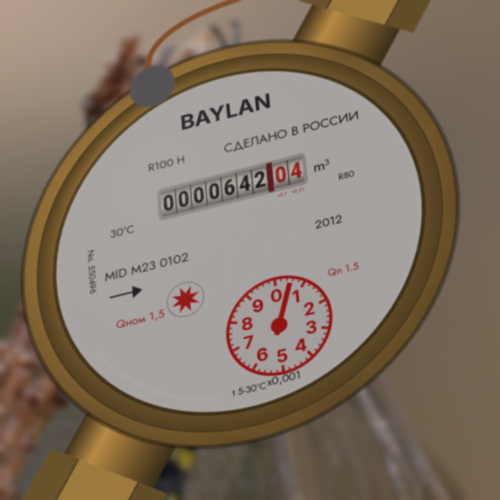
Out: 642.040 m³
